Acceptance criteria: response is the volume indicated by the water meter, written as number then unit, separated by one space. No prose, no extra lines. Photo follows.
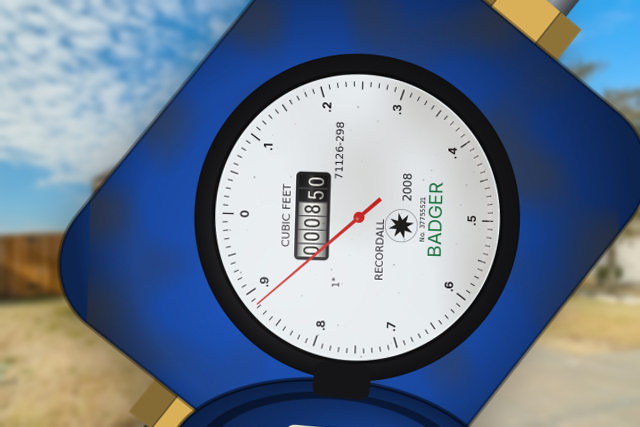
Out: 849.88 ft³
